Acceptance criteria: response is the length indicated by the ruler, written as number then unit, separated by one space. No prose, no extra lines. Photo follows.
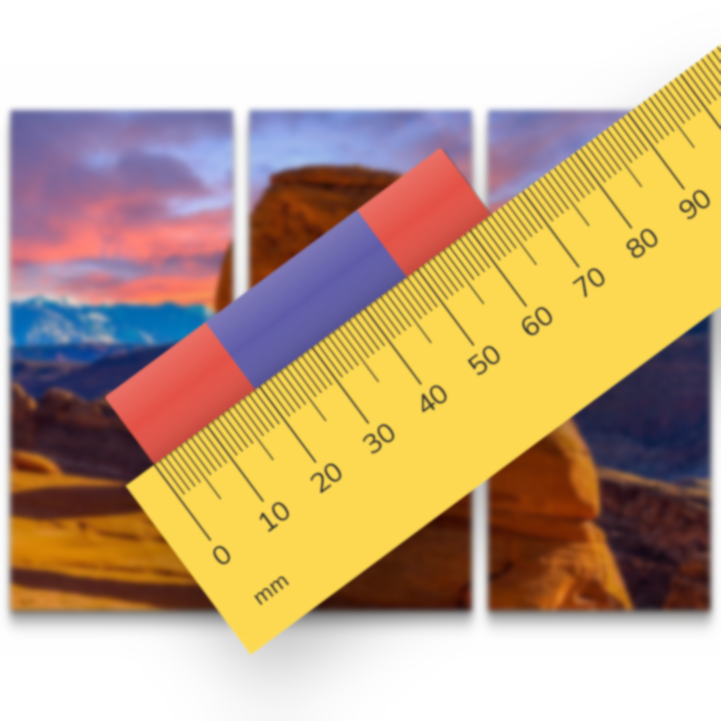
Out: 64 mm
